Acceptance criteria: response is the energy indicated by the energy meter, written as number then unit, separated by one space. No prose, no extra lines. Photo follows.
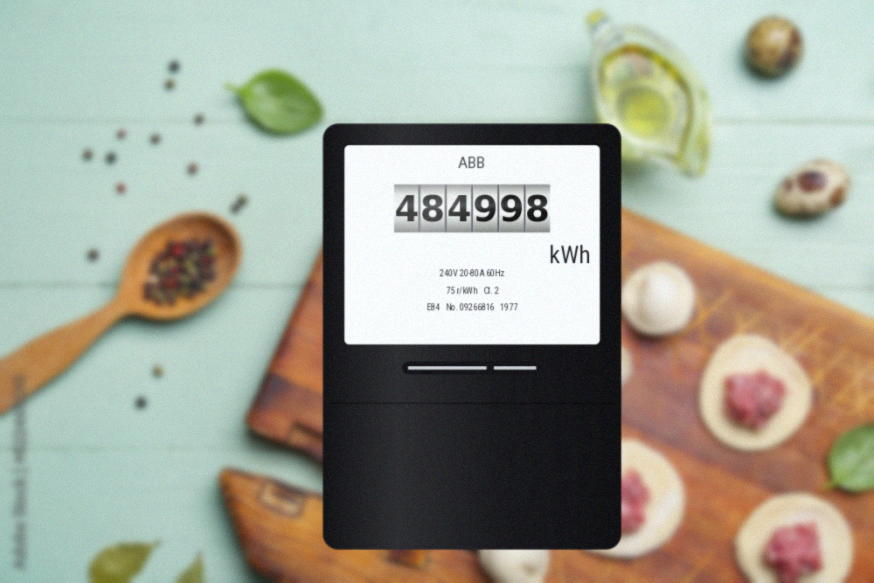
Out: 484998 kWh
